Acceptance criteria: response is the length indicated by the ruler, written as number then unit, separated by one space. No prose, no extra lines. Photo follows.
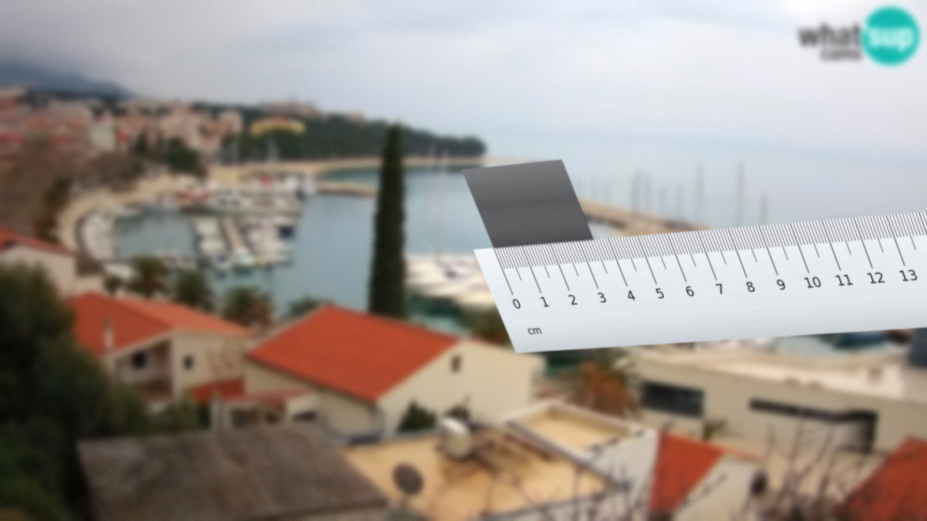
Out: 3.5 cm
